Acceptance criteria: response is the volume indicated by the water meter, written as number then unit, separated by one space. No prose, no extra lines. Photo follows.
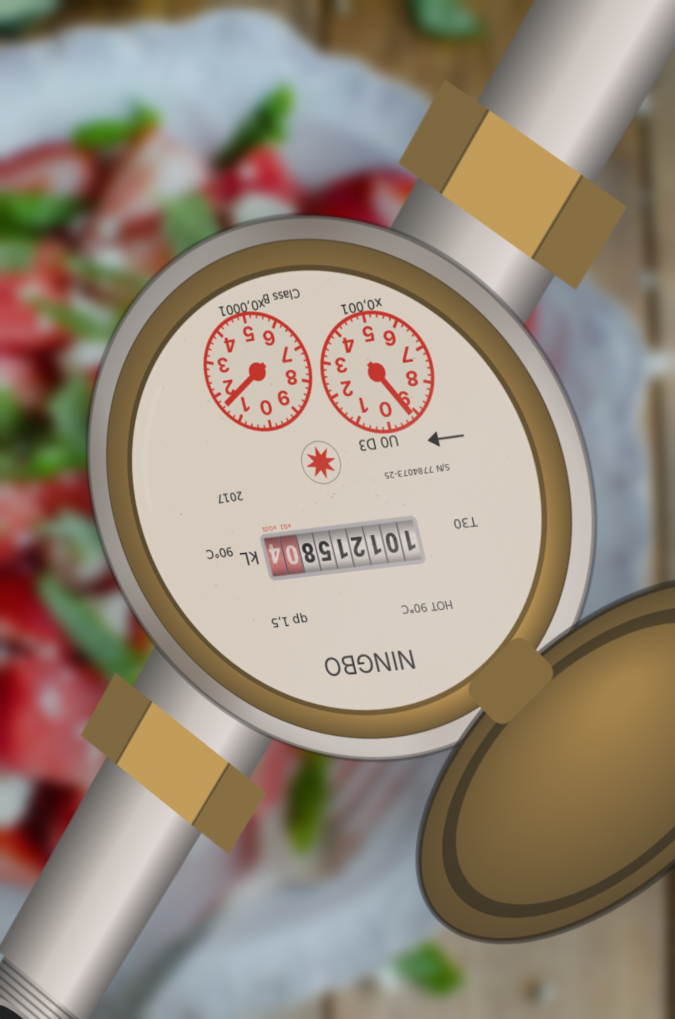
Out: 1012158.0391 kL
